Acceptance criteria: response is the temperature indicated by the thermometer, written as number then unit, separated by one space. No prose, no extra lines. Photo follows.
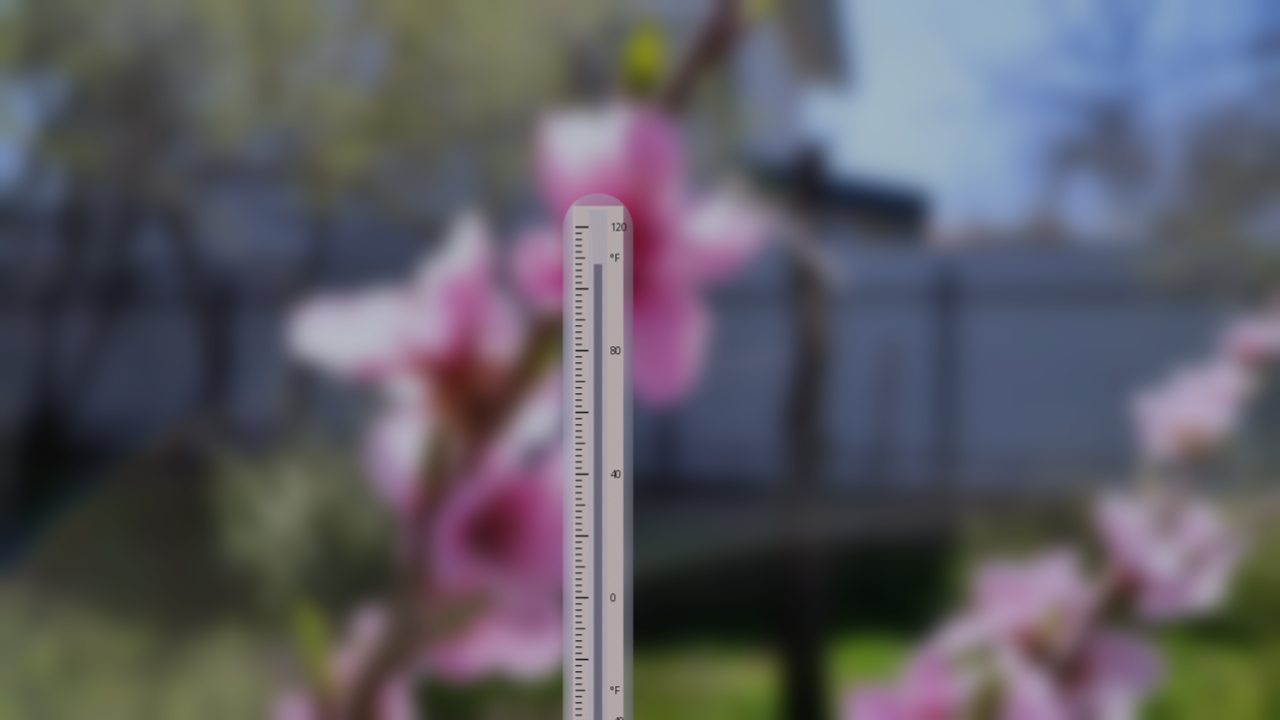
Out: 108 °F
